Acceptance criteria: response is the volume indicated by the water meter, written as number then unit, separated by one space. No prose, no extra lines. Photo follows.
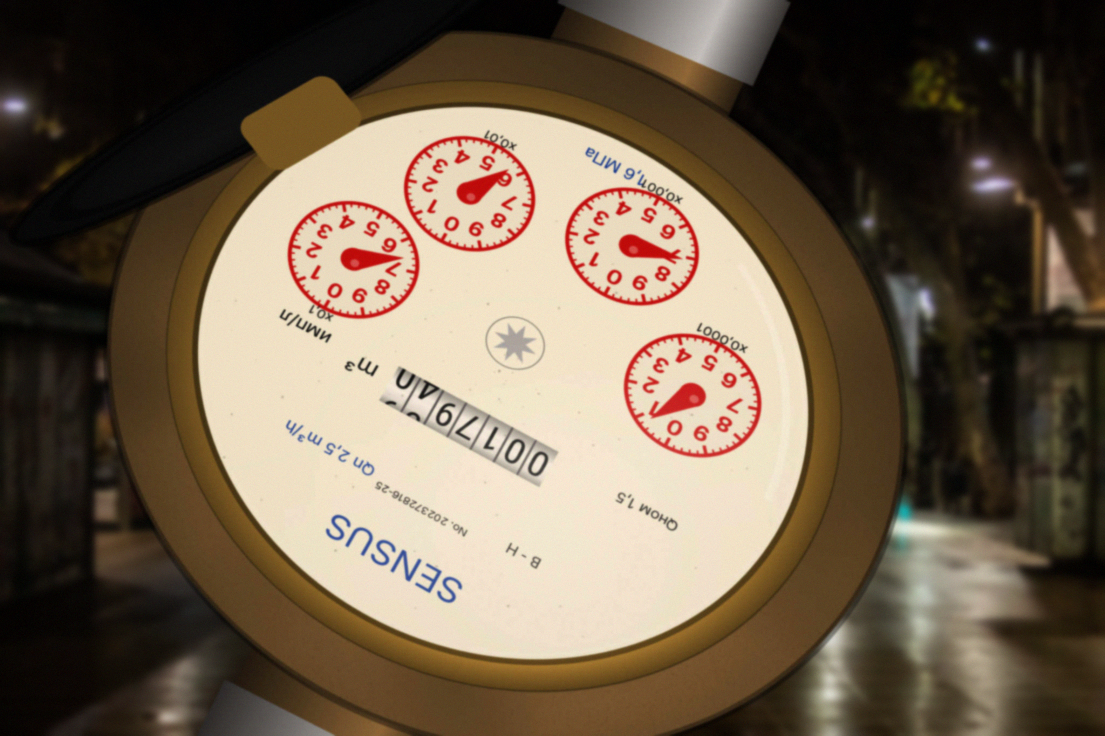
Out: 17939.6570 m³
